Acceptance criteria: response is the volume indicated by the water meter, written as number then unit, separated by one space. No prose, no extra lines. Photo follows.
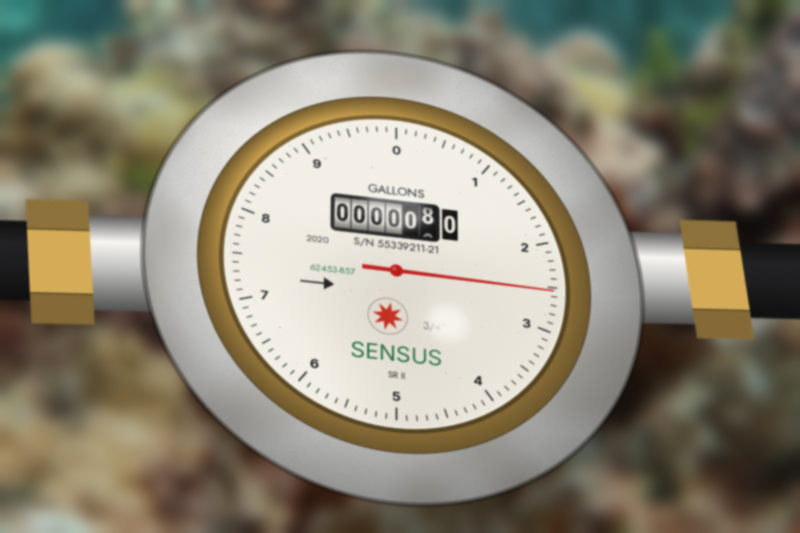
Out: 82.5 gal
